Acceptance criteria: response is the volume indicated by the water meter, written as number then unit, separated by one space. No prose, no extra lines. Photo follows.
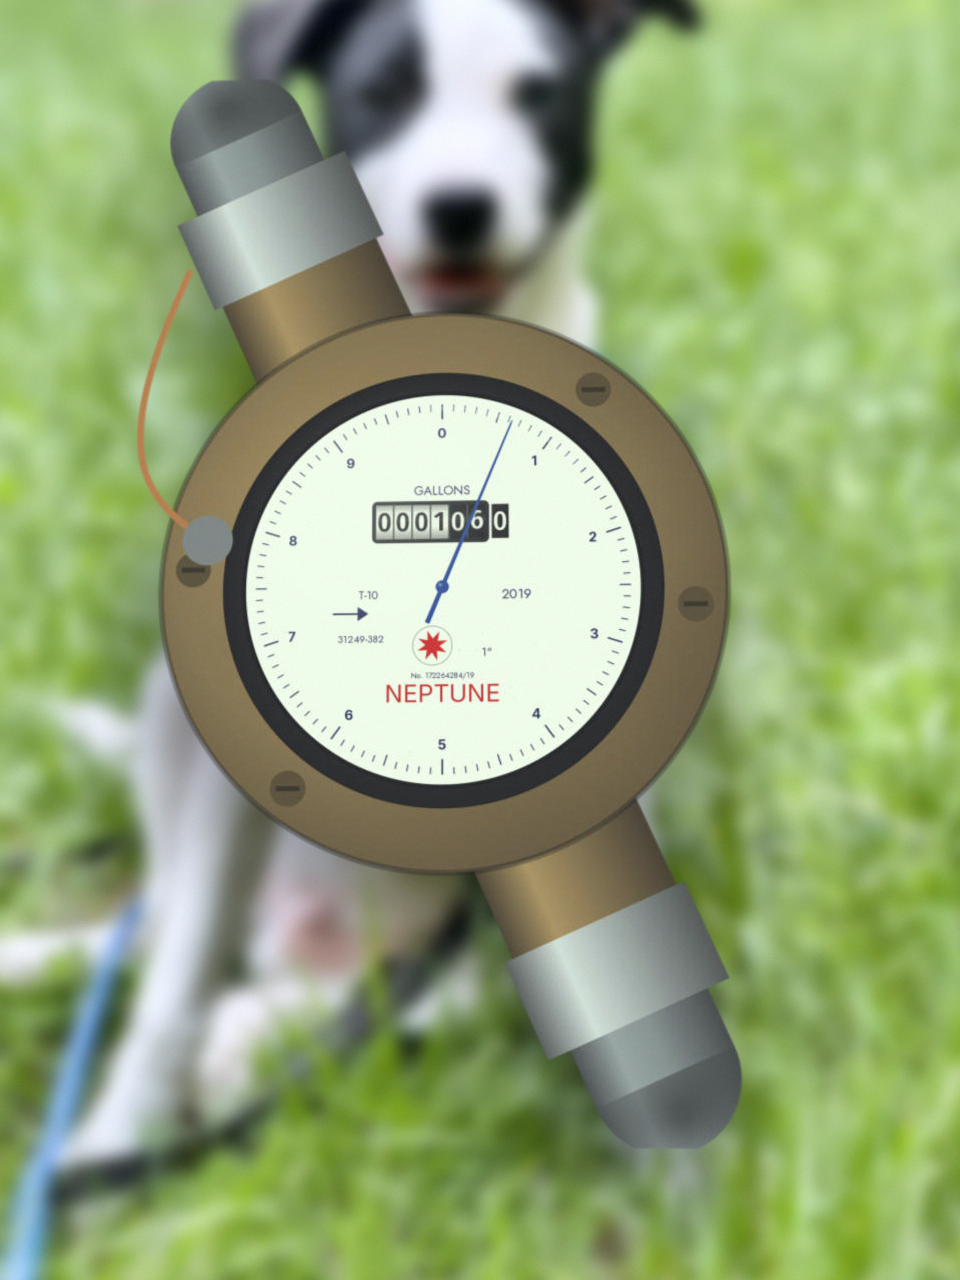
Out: 1060.6 gal
